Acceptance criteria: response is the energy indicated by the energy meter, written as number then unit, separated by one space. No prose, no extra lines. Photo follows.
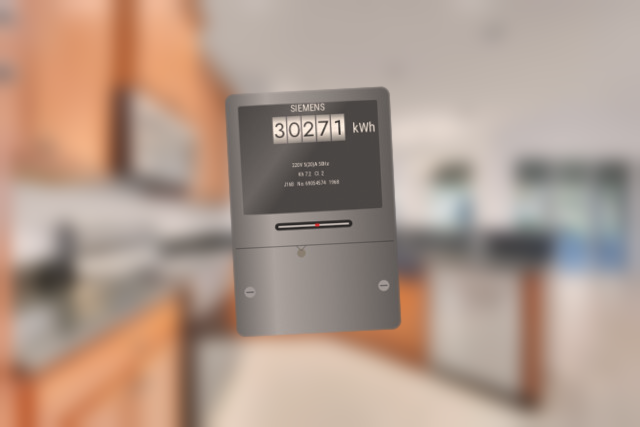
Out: 30271 kWh
